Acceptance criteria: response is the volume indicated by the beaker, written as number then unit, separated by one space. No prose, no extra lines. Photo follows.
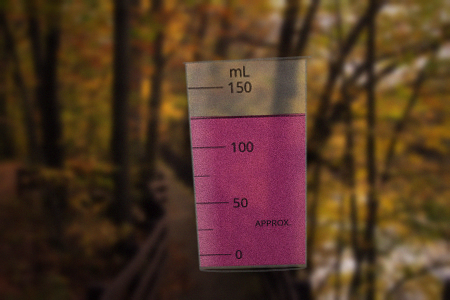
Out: 125 mL
